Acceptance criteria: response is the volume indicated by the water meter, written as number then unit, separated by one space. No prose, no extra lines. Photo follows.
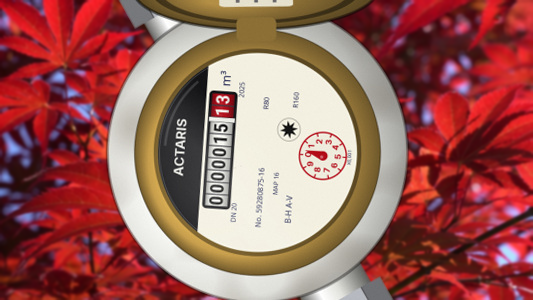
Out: 15.130 m³
